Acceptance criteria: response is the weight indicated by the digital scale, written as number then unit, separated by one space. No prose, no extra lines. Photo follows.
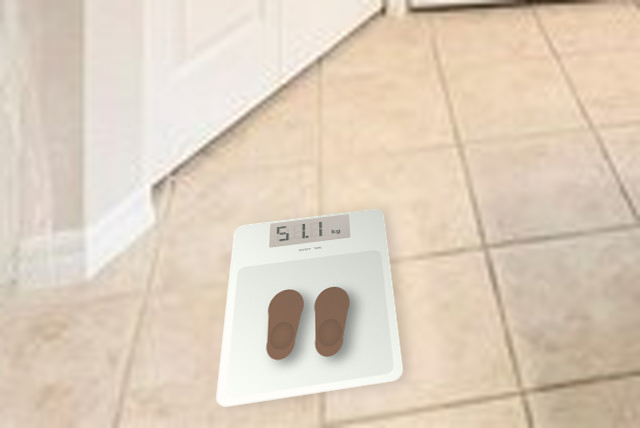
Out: 51.1 kg
